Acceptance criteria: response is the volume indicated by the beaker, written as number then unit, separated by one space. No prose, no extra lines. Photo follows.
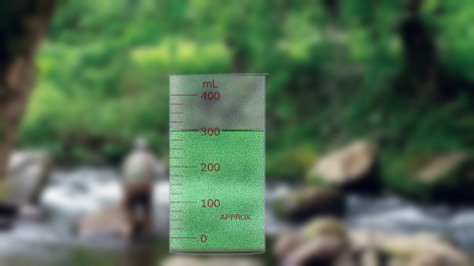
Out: 300 mL
